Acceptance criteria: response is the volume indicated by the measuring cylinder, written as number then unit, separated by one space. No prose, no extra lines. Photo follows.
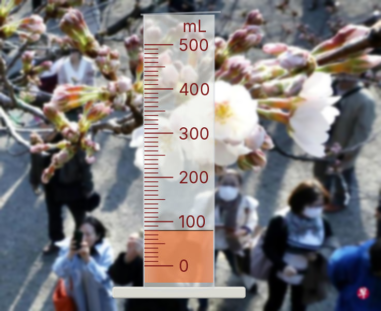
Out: 80 mL
